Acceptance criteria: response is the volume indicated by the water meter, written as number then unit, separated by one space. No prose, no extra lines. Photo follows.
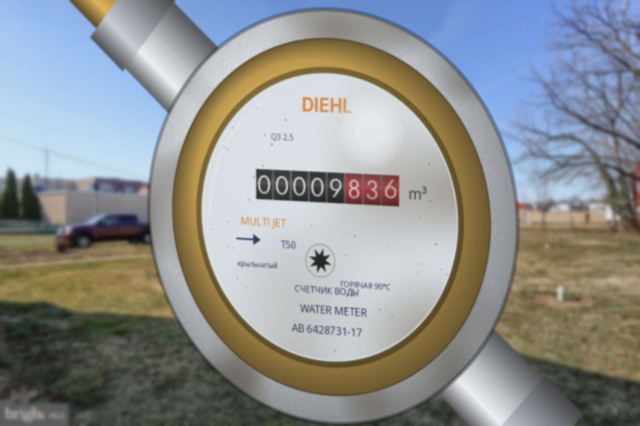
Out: 9.836 m³
